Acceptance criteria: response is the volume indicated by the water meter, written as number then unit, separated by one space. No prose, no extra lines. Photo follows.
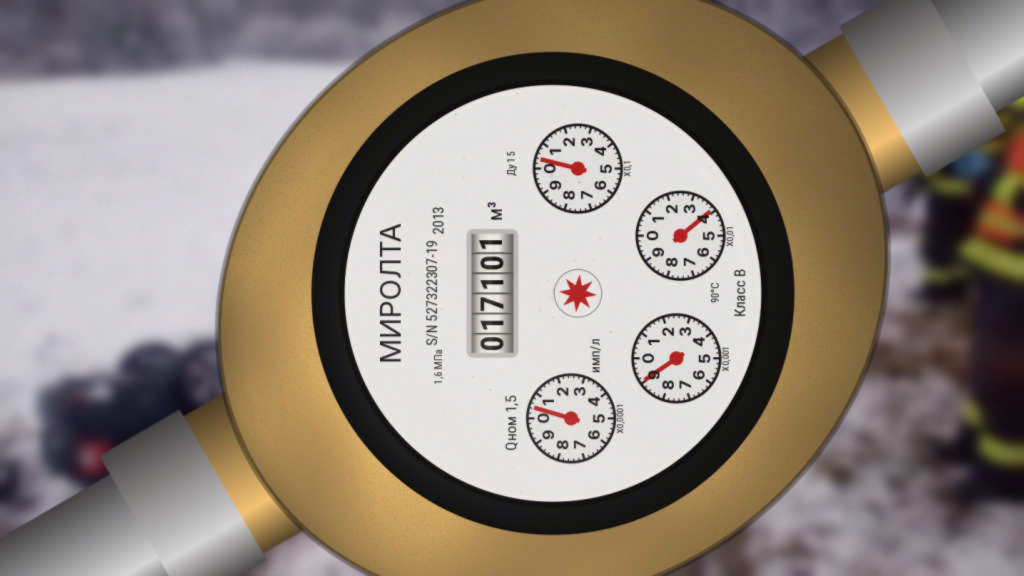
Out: 17101.0390 m³
